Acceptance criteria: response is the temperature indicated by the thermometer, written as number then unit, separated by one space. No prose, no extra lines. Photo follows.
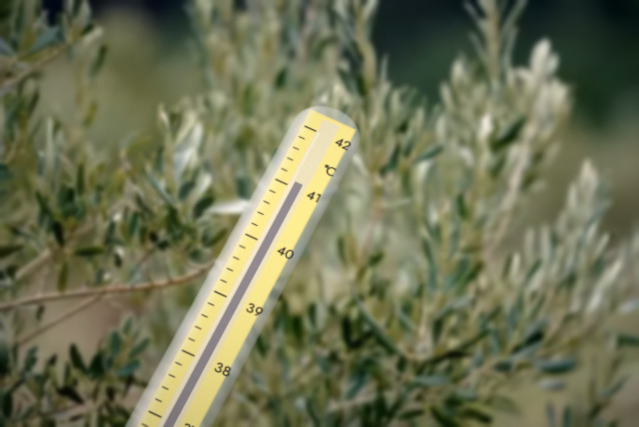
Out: 41.1 °C
